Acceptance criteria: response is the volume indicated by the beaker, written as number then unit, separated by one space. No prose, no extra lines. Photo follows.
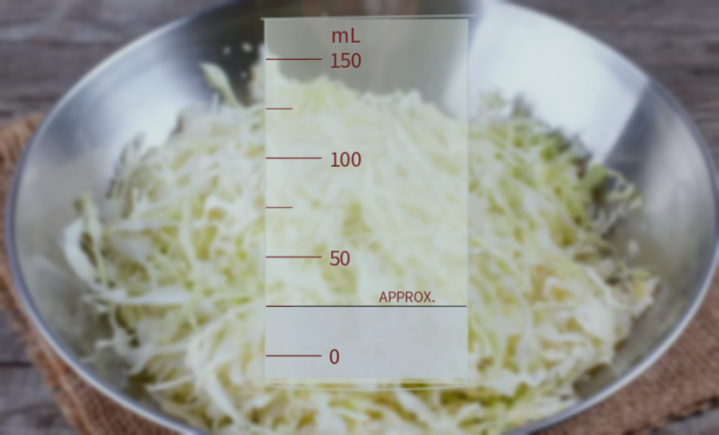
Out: 25 mL
